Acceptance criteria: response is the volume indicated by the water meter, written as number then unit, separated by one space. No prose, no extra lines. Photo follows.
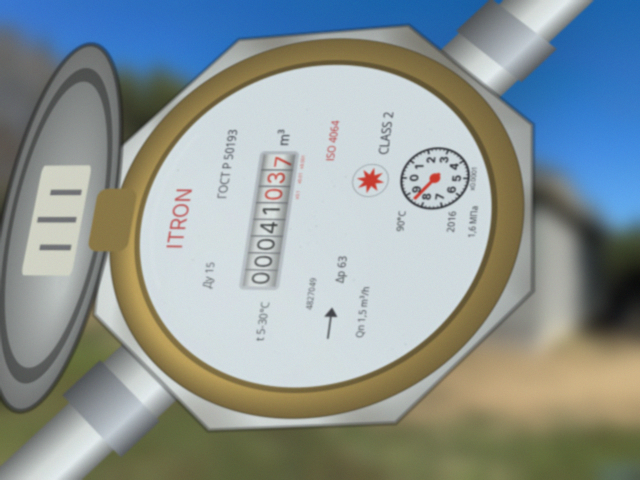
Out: 41.0368 m³
